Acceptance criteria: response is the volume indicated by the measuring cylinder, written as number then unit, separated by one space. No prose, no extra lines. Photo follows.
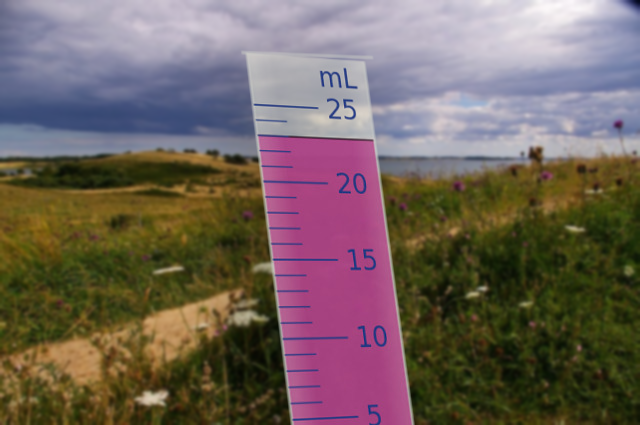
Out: 23 mL
